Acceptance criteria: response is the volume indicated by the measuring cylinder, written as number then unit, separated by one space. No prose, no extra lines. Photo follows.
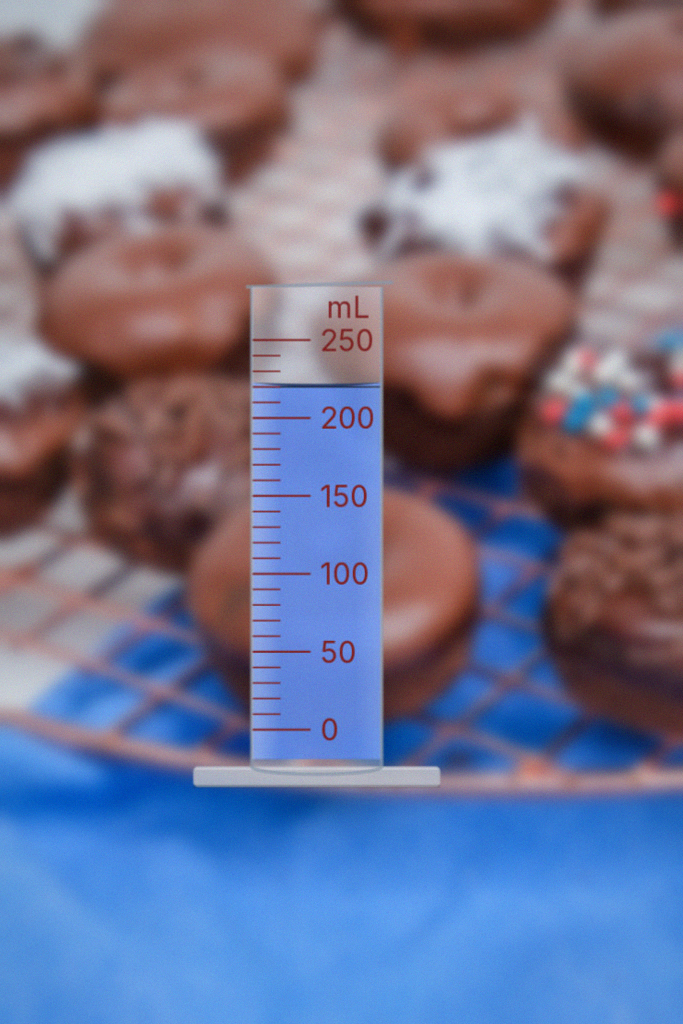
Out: 220 mL
